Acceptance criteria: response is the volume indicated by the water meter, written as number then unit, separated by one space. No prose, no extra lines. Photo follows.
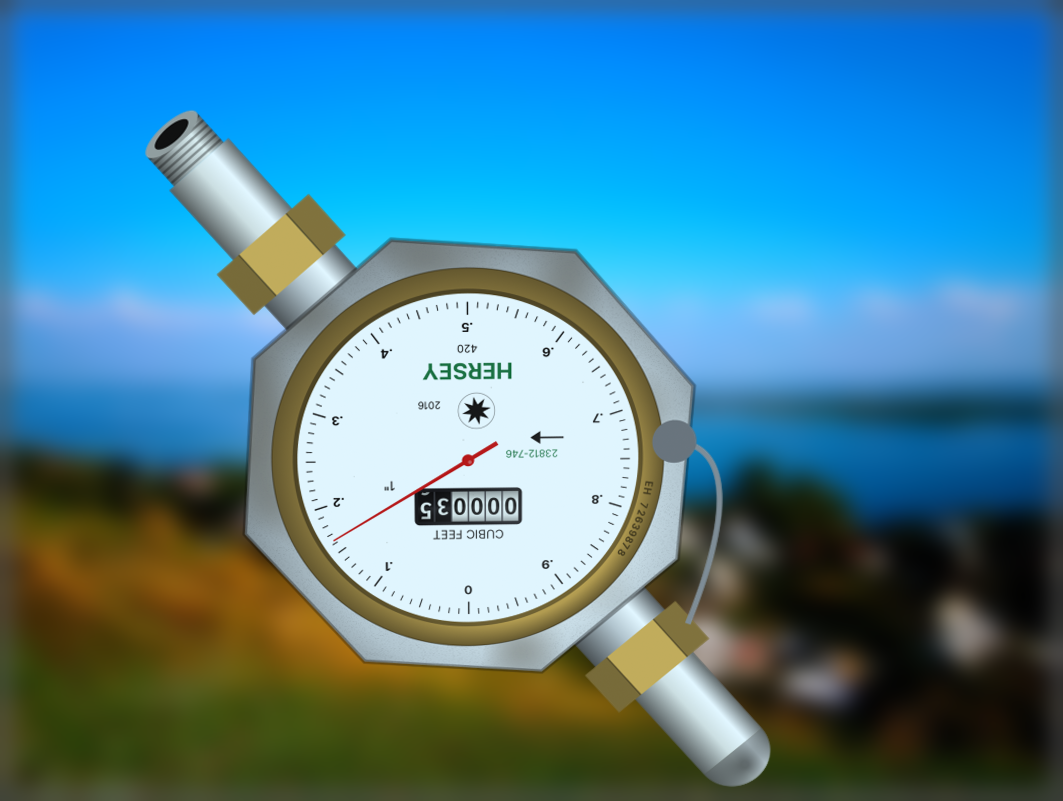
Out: 35.16 ft³
